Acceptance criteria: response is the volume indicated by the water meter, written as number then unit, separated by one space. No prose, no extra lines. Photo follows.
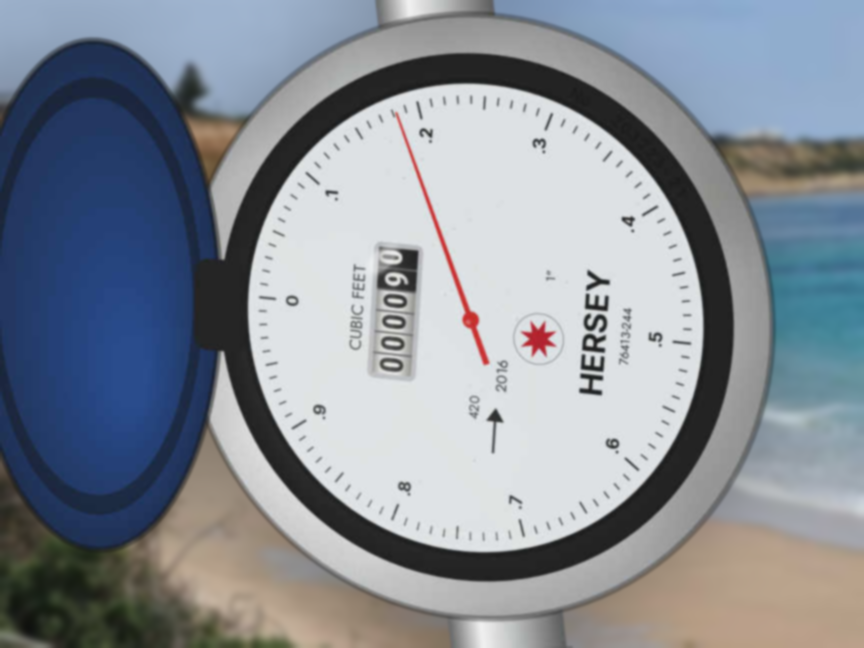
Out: 90.18 ft³
